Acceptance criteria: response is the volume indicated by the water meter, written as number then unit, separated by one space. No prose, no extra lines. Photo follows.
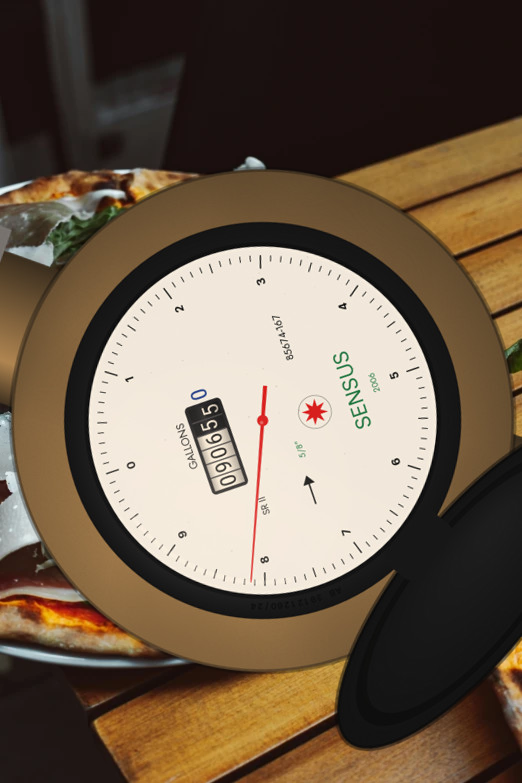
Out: 906548.1 gal
